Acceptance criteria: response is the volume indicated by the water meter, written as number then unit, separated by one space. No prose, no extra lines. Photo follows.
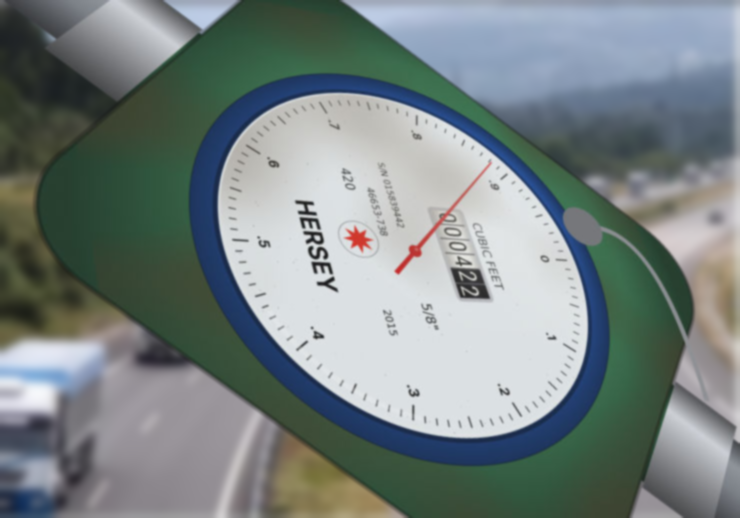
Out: 421.88 ft³
